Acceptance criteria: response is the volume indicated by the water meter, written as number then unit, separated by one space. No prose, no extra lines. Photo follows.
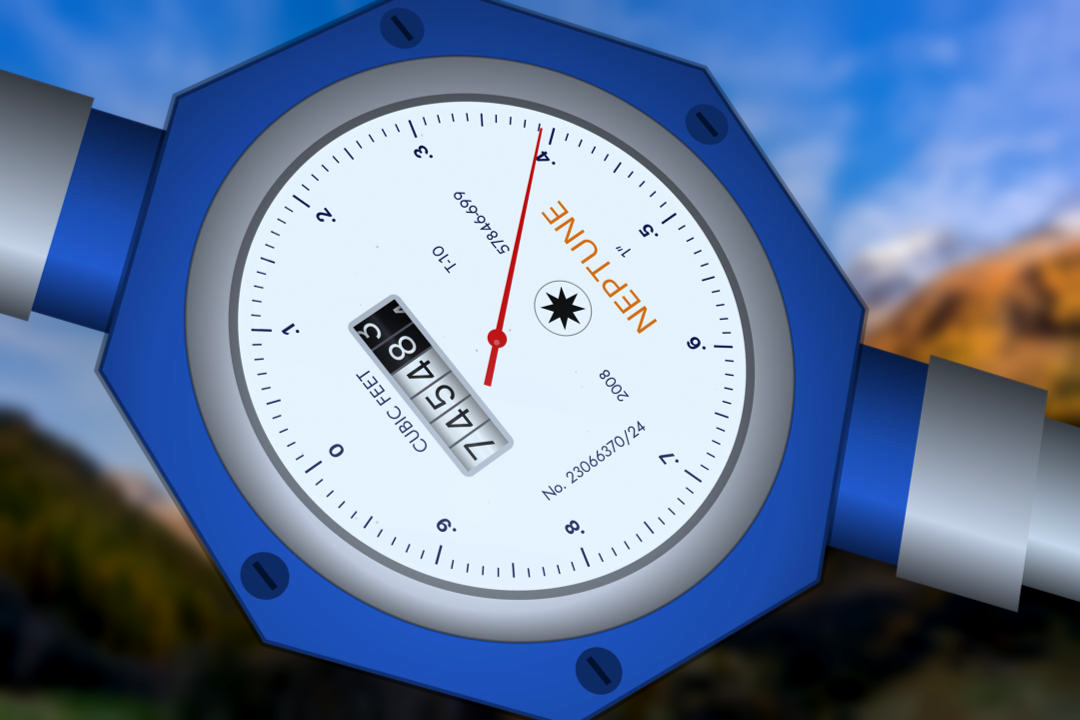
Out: 745483.39 ft³
